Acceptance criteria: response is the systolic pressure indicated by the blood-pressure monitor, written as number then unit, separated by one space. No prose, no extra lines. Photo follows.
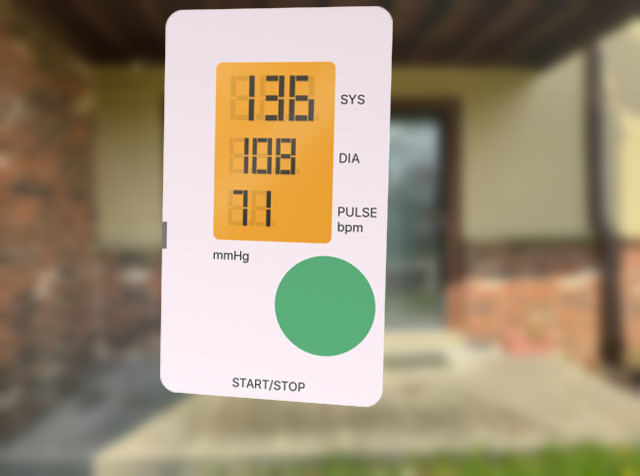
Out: 136 mmHg
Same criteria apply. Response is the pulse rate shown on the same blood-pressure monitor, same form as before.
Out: 71 bpm
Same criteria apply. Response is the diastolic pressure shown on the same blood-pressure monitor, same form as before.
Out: 108 mmHg
